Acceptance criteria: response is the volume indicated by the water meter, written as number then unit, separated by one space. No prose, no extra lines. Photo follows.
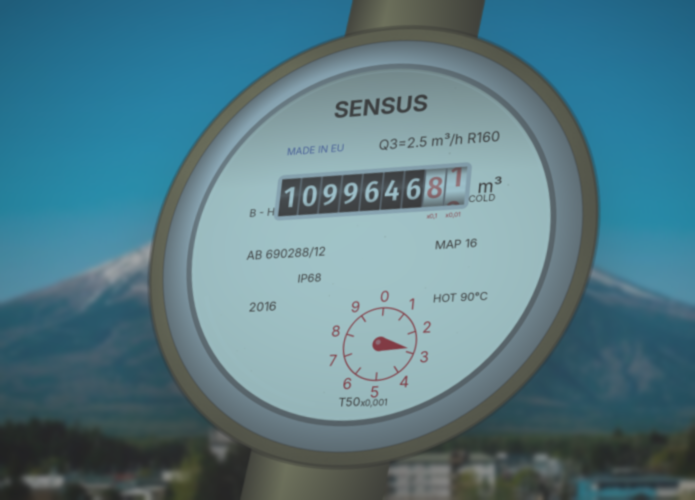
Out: 1099646.812 m³
